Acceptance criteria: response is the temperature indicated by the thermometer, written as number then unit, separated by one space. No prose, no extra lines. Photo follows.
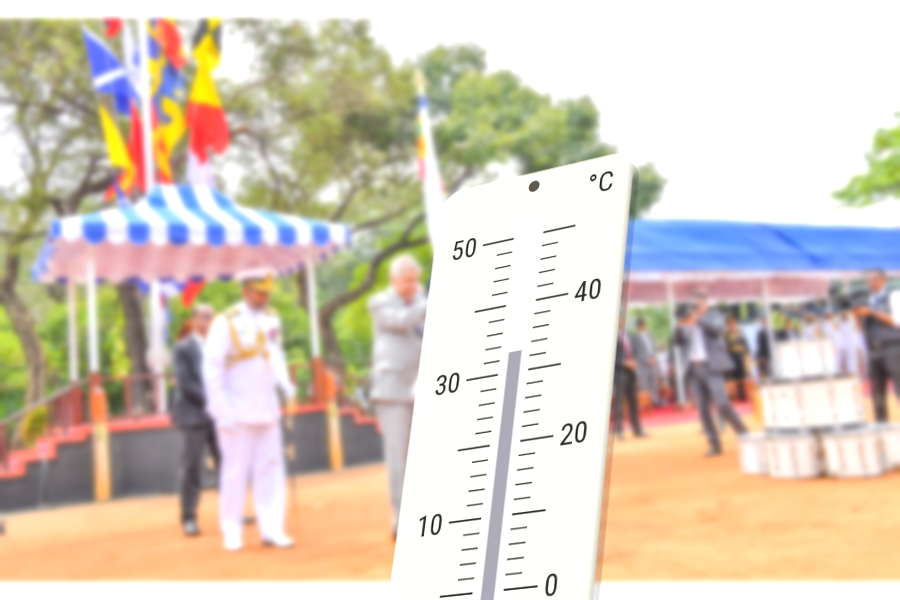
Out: 33 °C
